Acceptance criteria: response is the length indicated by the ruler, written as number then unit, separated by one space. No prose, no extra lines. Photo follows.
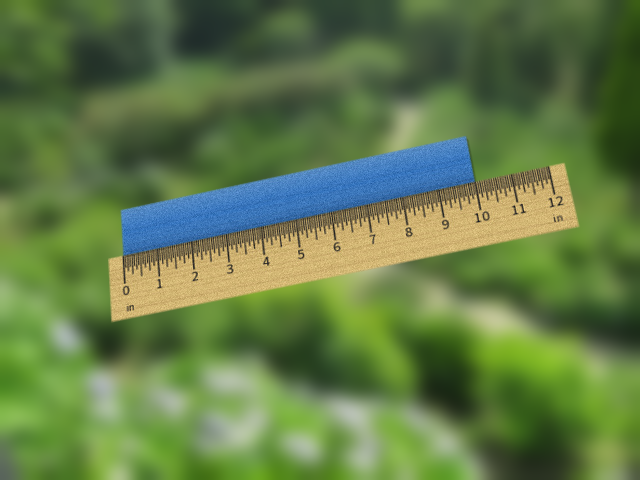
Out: 10 in
